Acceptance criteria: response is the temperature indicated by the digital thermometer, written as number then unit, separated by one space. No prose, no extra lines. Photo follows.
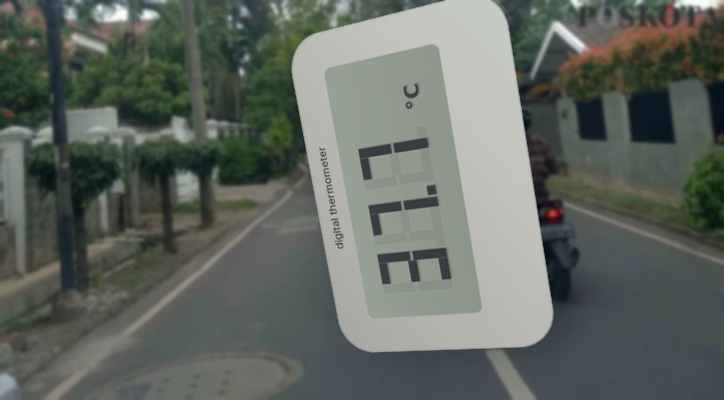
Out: 37.7 °C
